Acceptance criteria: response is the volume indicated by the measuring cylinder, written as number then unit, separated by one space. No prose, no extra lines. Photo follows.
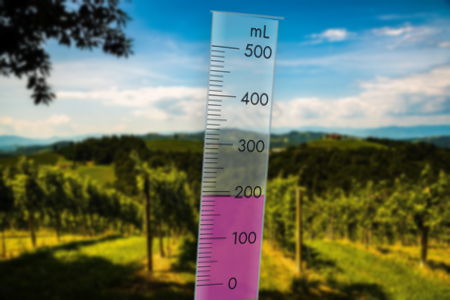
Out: 190 mL
